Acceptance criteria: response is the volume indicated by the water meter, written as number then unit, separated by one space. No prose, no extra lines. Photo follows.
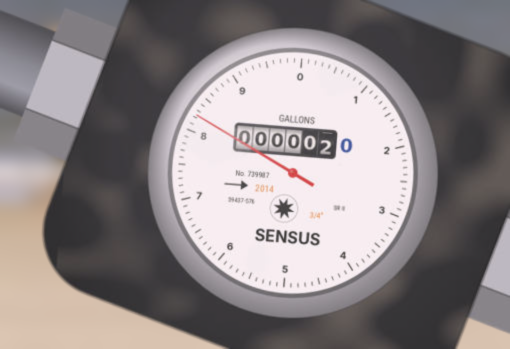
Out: 18.2 gal
